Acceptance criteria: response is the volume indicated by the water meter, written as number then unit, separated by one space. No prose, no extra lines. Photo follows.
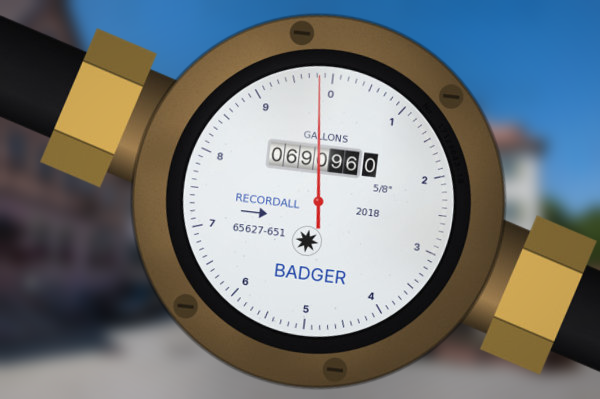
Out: 690959.8 gal
